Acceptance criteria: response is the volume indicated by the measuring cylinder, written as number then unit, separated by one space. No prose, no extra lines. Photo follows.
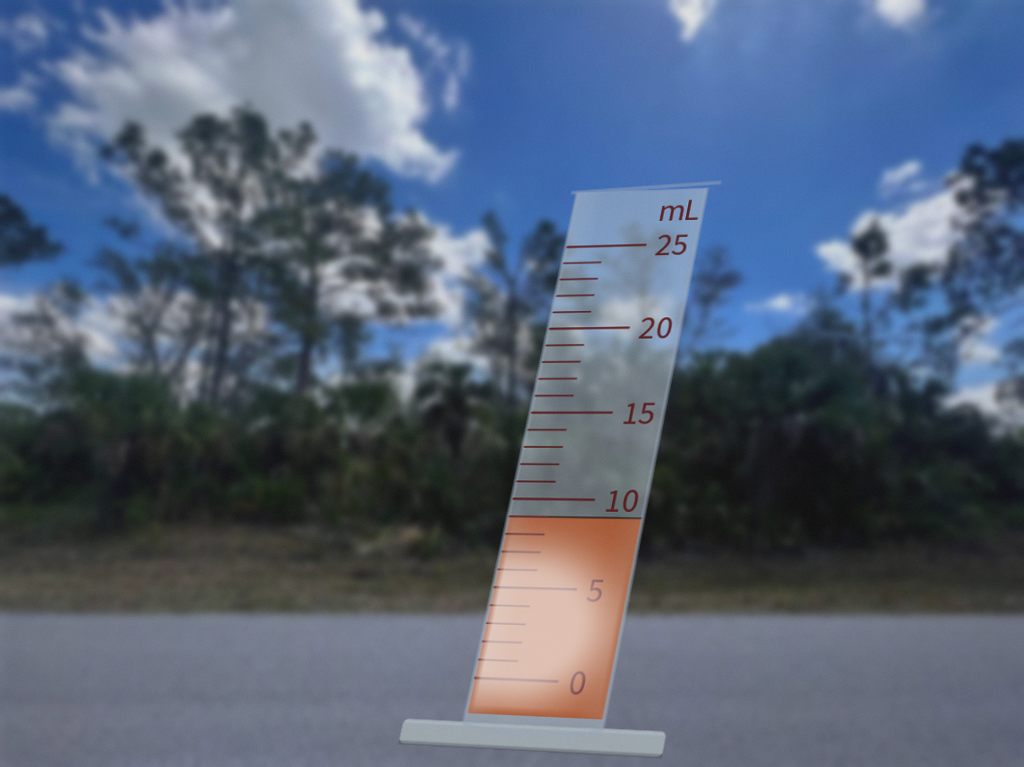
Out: 9 mL
